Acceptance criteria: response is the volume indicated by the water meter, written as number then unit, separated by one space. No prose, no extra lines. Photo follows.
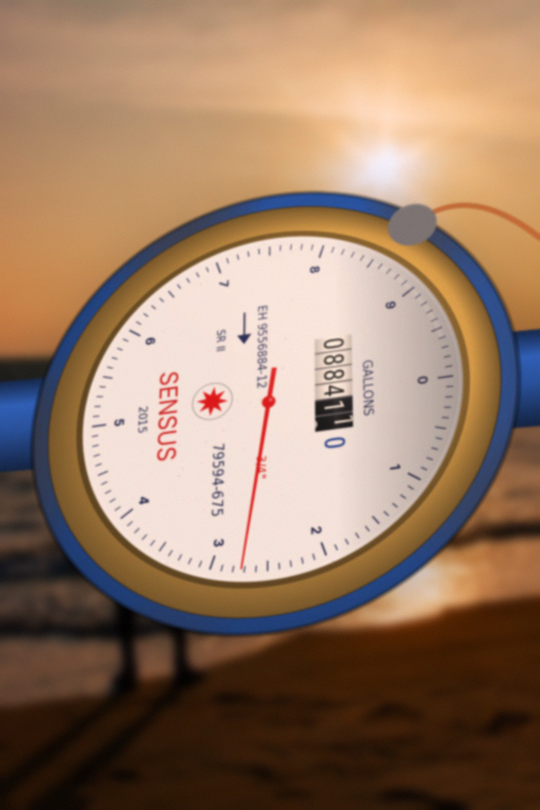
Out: 884112.7 gal
